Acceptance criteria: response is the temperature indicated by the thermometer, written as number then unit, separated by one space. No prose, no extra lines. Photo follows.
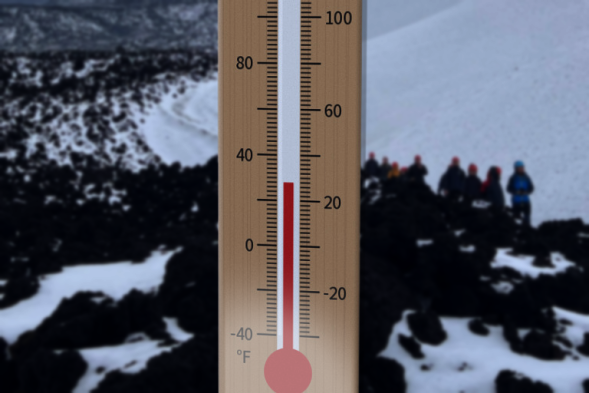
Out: 28 °F
